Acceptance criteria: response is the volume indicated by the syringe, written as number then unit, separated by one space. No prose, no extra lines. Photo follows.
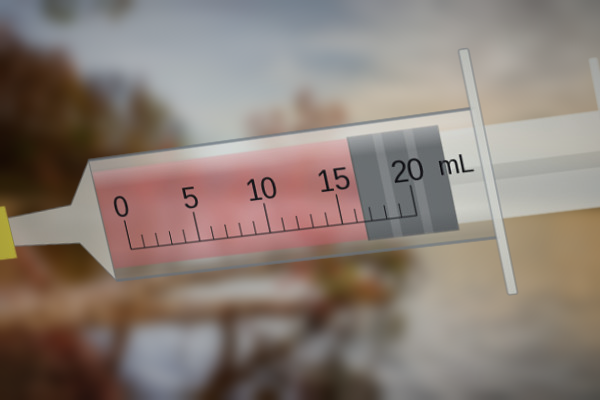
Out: 16.5 mL
